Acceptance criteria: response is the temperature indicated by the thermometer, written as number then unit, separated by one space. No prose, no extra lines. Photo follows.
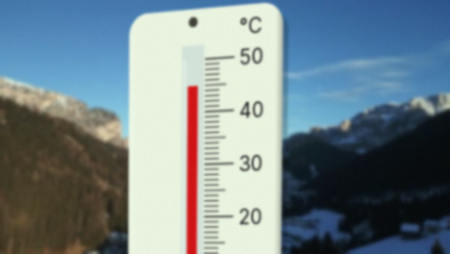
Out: 45 °C
